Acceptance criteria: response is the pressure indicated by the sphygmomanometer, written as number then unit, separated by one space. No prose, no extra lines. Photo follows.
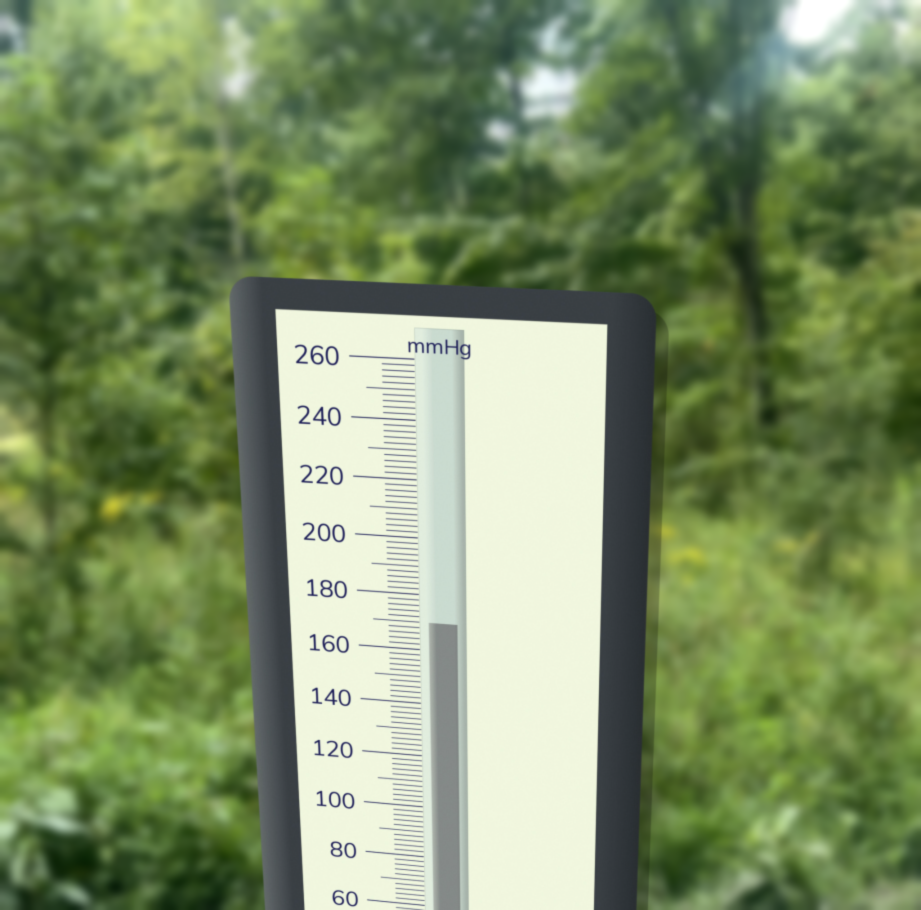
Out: 170 mmHg
